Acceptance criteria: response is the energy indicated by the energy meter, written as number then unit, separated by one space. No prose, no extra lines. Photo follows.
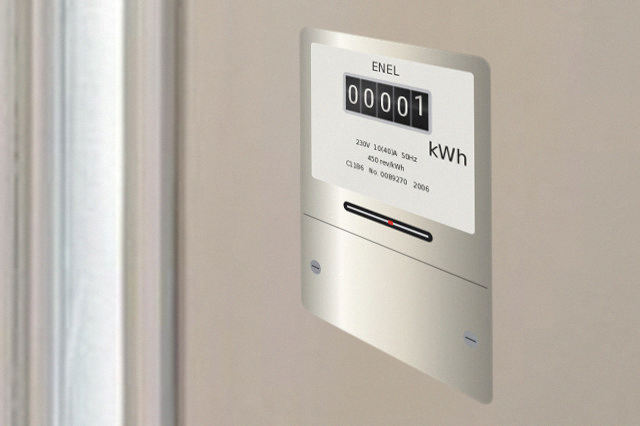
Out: 1 kWh
